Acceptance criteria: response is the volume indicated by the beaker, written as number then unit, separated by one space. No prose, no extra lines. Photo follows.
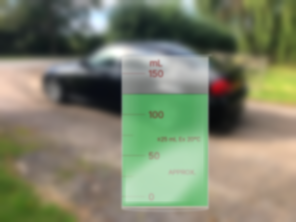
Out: 125 mL
